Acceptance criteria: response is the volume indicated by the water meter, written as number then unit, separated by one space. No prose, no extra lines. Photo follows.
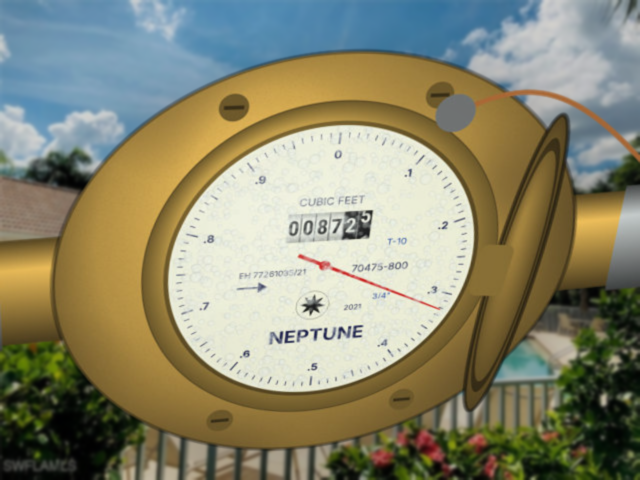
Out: 8725.32 ft³
